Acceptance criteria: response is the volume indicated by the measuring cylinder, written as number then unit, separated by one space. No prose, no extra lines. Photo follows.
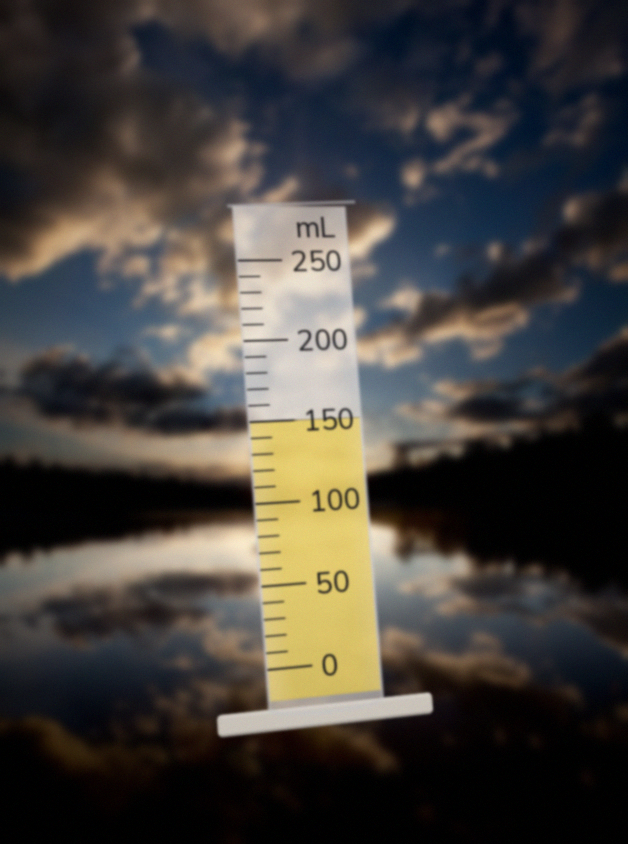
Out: 150 mL
